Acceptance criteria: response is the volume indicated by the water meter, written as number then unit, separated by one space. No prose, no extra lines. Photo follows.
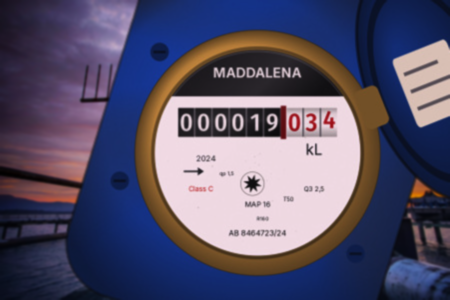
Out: 19.034 kL
